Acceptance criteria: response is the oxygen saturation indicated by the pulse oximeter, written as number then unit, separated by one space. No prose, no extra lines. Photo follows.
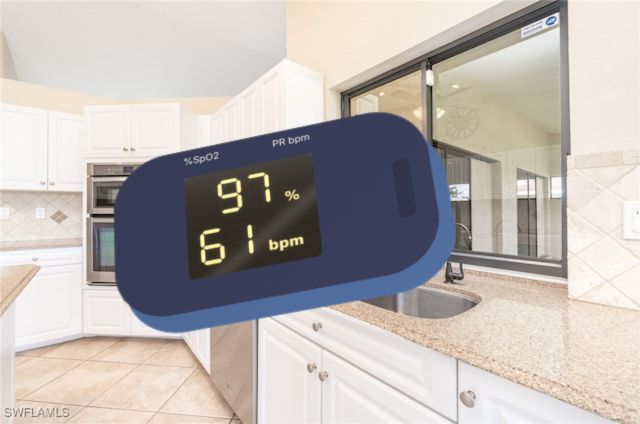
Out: 97 %
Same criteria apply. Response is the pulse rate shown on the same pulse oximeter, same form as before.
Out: 61 bpm
